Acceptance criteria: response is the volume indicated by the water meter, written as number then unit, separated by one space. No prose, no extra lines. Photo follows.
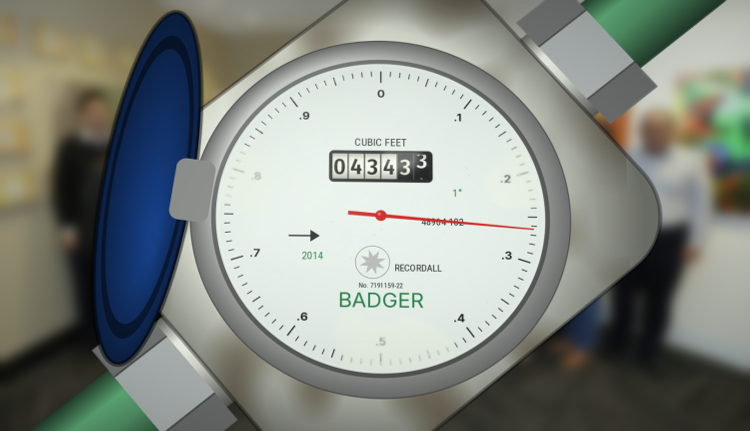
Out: 43433.26 ft³
